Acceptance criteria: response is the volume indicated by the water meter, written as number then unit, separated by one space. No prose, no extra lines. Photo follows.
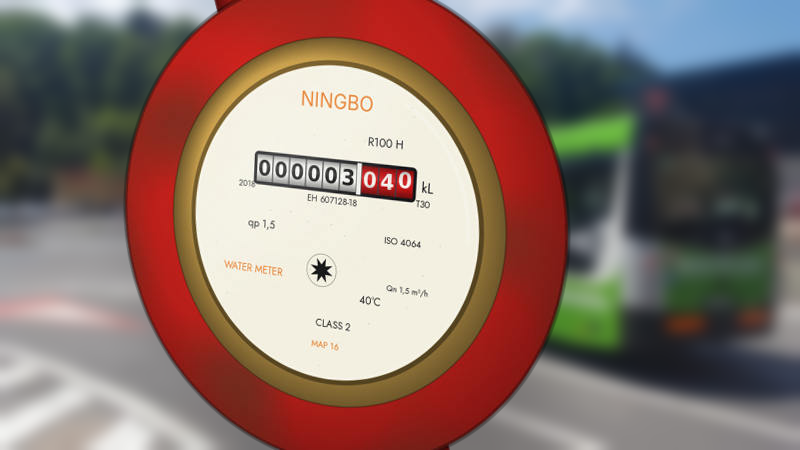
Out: 3.040 kL
